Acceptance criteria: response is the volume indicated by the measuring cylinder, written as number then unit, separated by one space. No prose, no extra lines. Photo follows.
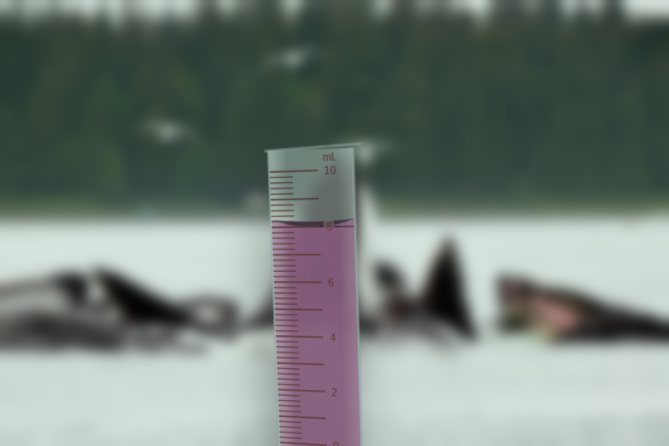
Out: 8 mL
